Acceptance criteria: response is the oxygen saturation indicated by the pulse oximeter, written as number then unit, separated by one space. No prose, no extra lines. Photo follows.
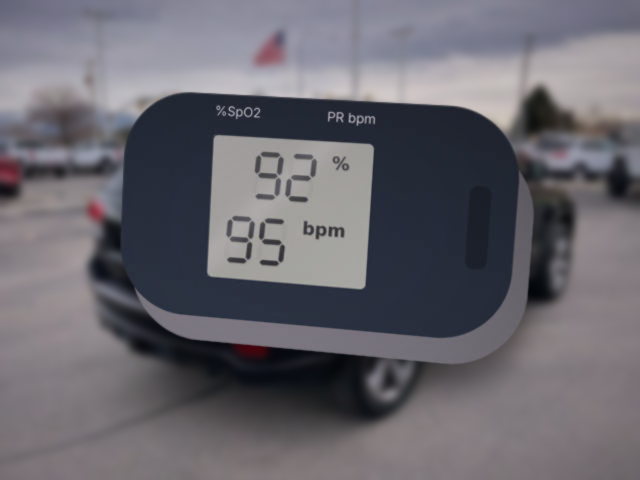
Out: 92 %
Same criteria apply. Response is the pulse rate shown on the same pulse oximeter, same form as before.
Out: 95 bpm
